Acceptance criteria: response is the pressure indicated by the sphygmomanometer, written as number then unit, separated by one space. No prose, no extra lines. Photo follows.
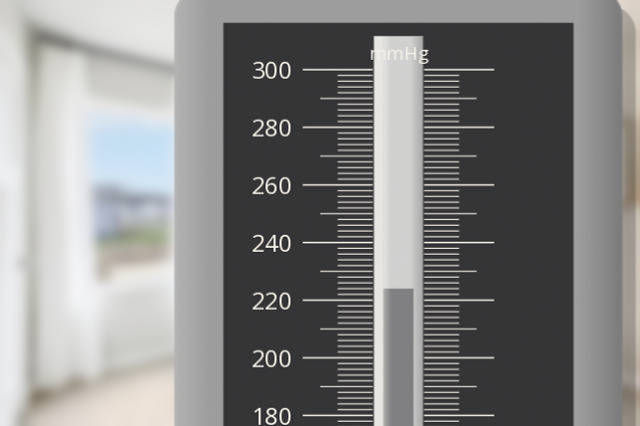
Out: 224 mmHg
